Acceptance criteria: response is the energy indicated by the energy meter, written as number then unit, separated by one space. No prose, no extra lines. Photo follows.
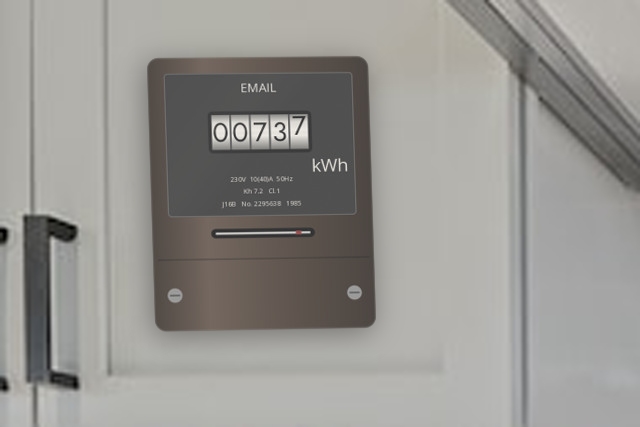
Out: 737 kWh
